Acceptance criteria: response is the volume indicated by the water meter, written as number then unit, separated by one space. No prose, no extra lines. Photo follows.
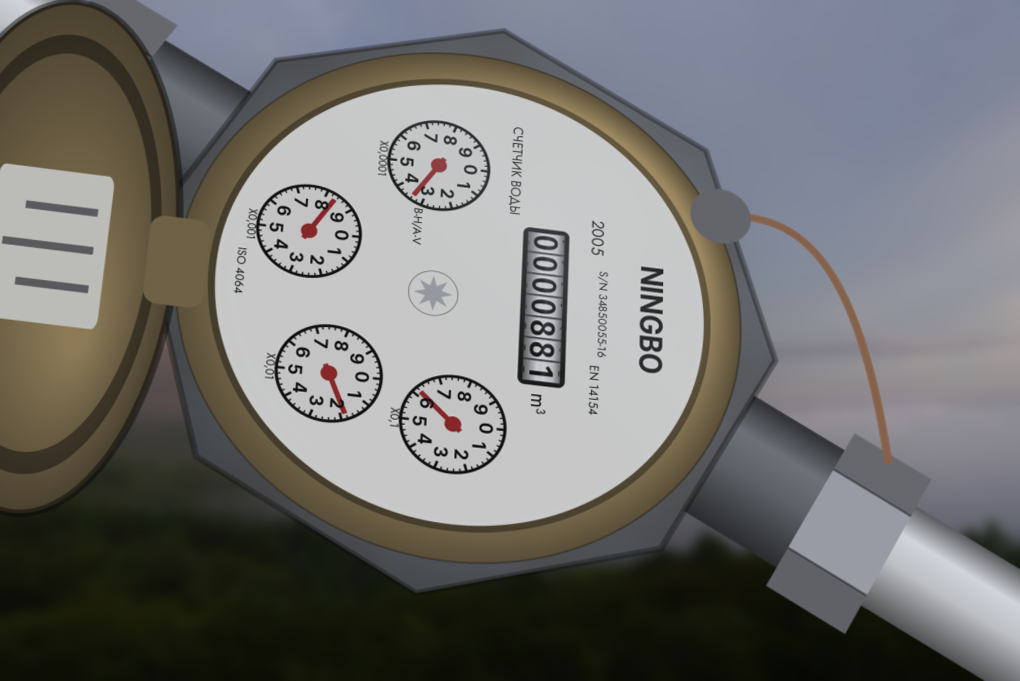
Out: 881.6183 m³
